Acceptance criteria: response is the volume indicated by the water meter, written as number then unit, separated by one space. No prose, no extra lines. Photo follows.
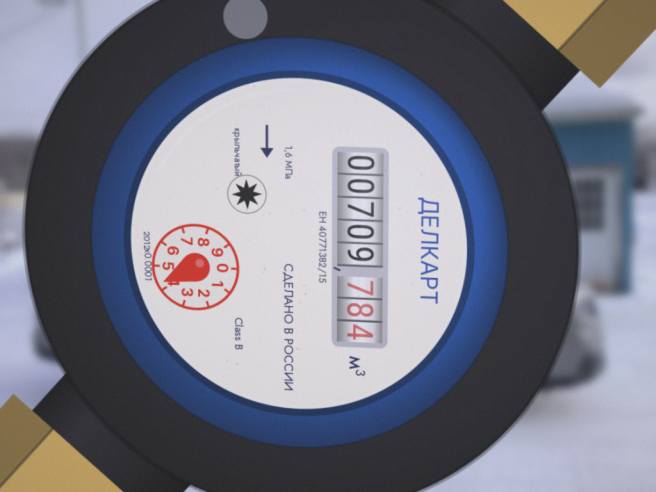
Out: 709.7844 m³
